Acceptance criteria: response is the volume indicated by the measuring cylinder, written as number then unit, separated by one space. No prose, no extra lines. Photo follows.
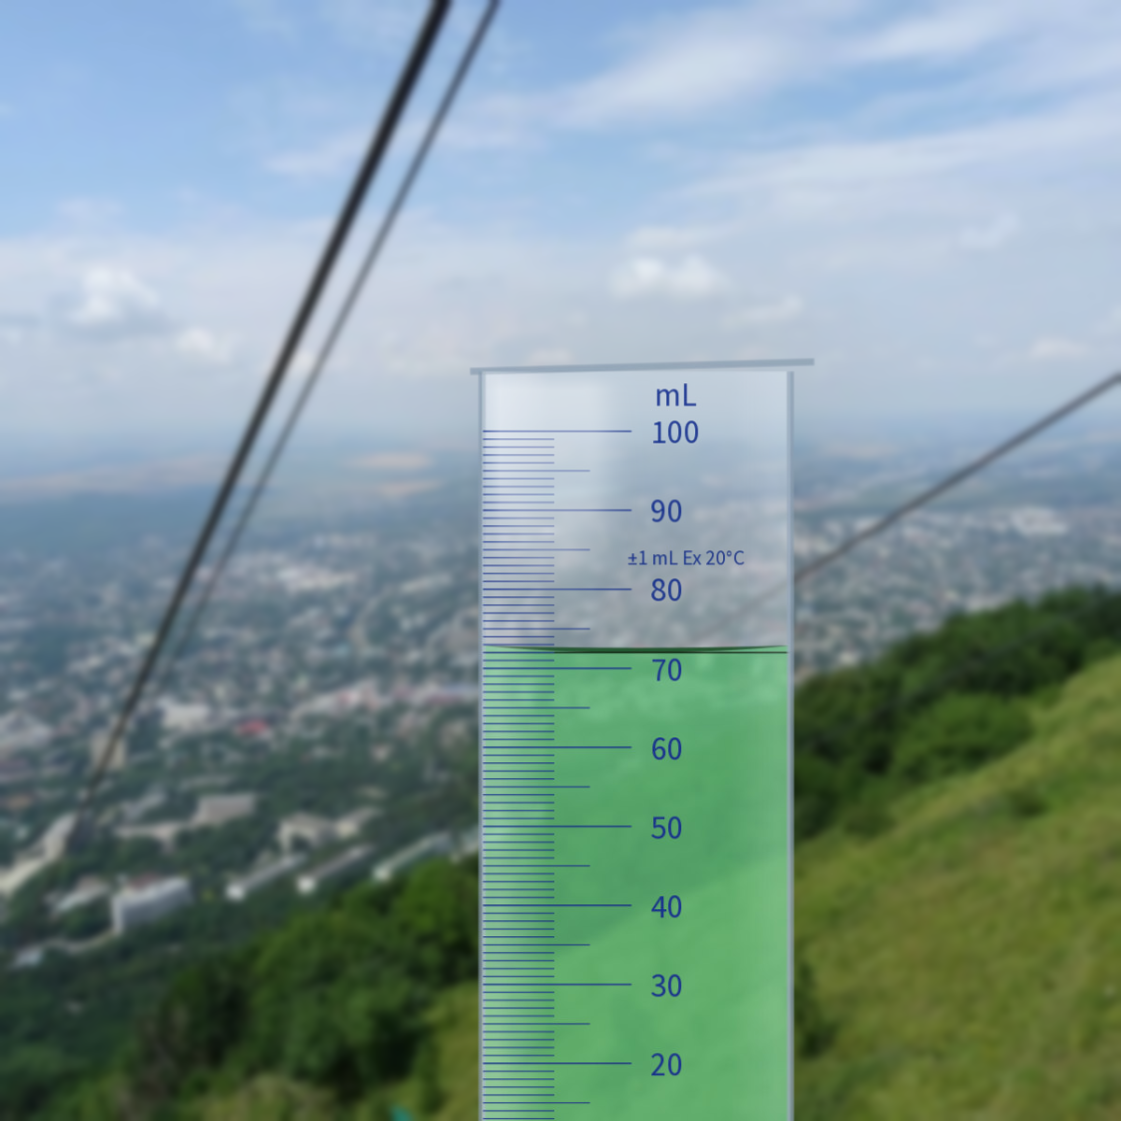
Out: 72 mL
